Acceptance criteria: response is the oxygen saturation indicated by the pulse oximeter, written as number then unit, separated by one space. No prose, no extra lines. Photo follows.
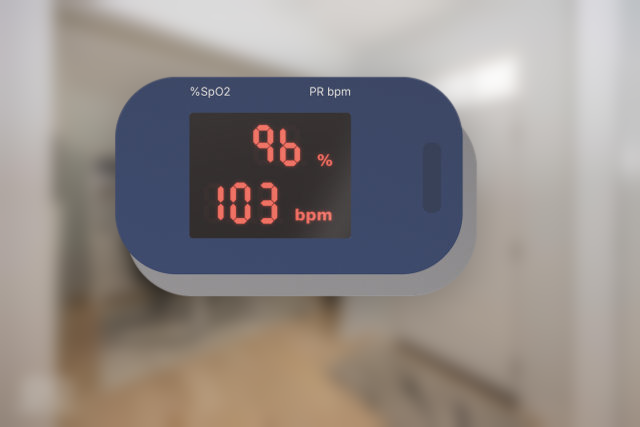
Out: 96 %
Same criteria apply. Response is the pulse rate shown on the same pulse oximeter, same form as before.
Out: 103 bpm
